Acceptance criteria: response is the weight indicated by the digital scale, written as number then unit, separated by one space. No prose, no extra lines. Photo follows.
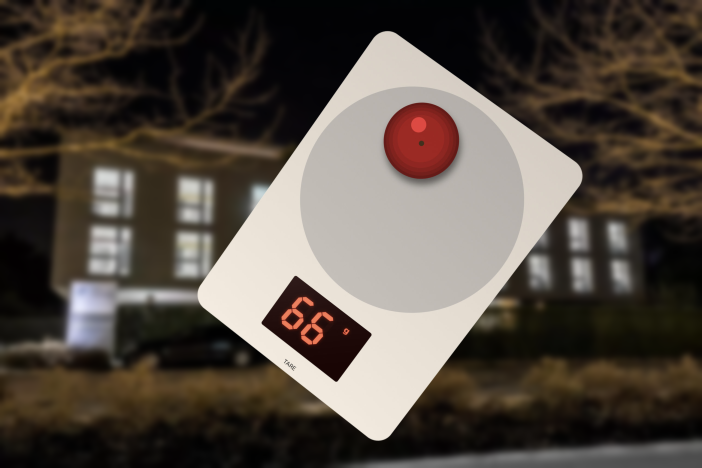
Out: 66 g
